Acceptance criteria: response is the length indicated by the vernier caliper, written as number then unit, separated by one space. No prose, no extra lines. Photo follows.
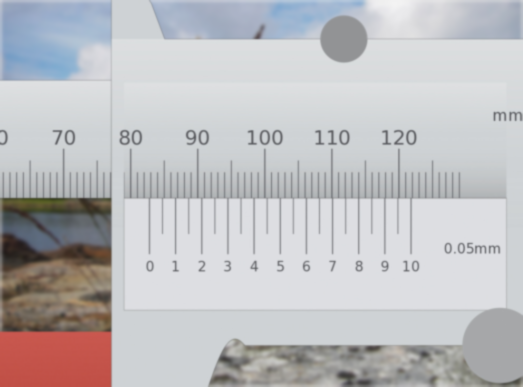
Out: 82.8 mm
